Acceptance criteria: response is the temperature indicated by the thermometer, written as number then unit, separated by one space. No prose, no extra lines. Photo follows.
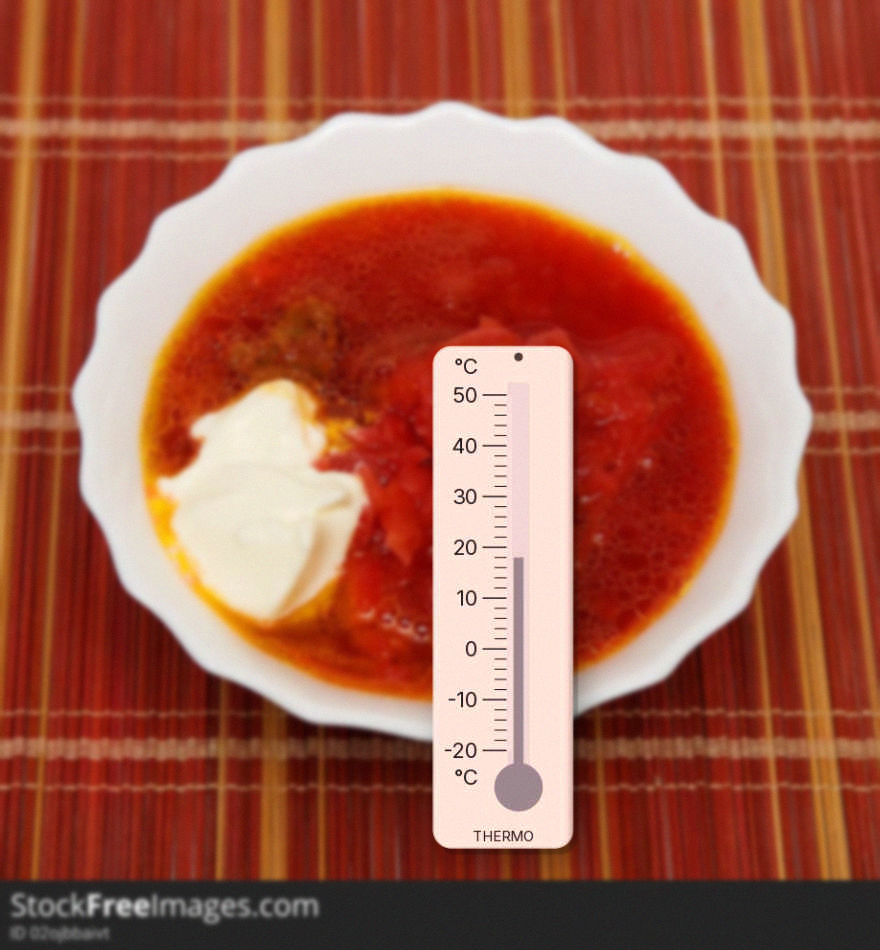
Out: 18 °C
